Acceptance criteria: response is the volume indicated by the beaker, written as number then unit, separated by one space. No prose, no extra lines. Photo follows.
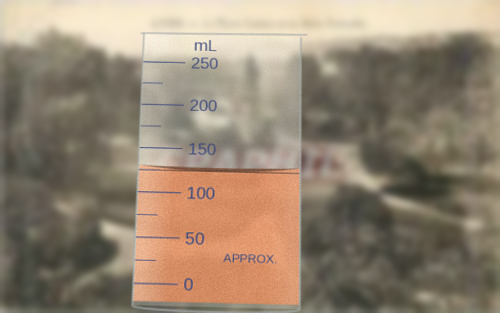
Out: 125 mL
